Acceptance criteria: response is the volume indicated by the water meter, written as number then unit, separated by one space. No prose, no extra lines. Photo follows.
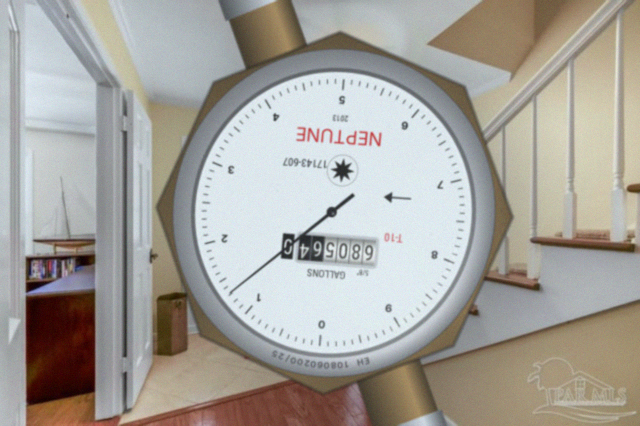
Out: 6805641.3 gal
